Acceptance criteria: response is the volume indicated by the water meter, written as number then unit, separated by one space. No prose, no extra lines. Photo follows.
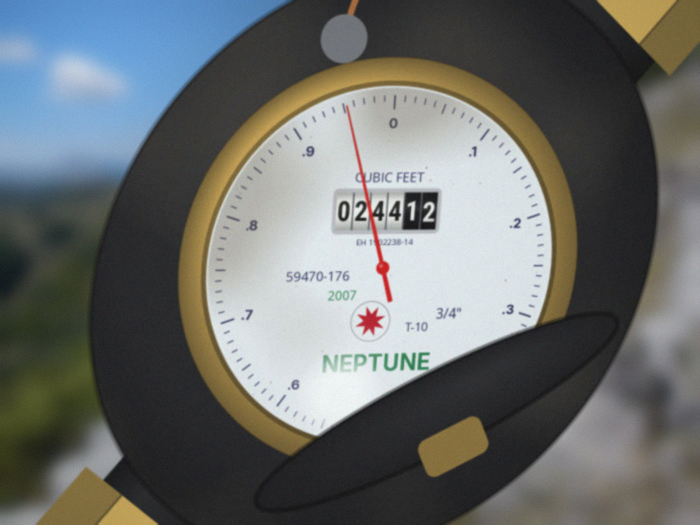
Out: 24411.95 ft³
